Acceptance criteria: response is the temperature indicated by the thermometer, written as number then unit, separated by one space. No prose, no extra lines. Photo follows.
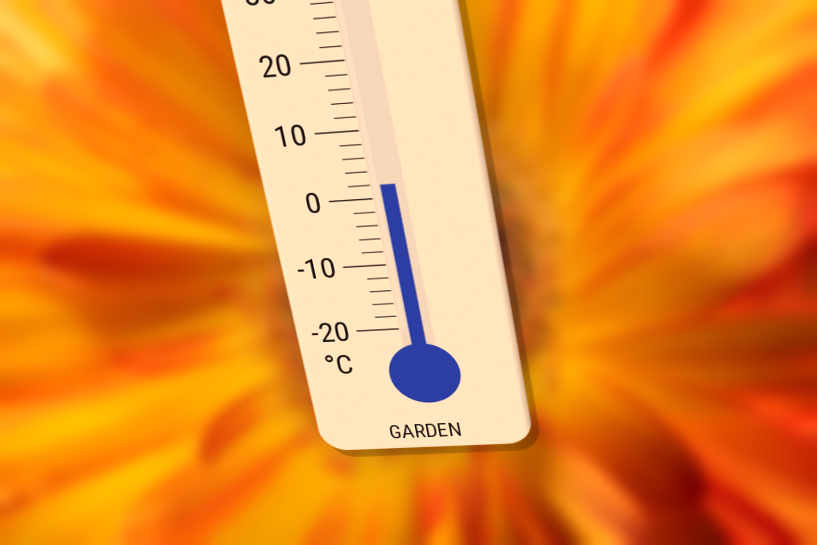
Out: 2 °C
